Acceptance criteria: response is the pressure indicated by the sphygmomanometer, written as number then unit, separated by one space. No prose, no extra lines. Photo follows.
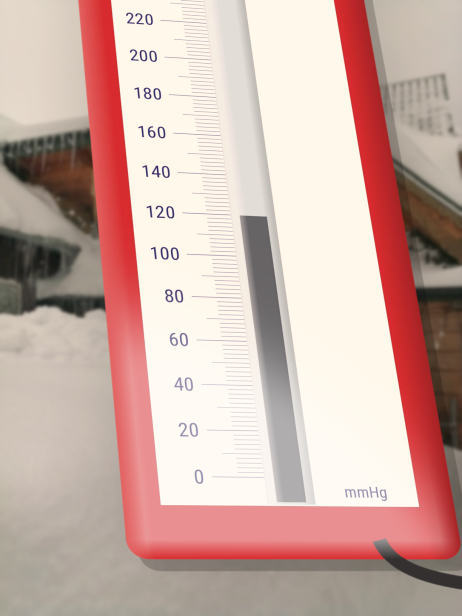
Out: 120 mmHg
